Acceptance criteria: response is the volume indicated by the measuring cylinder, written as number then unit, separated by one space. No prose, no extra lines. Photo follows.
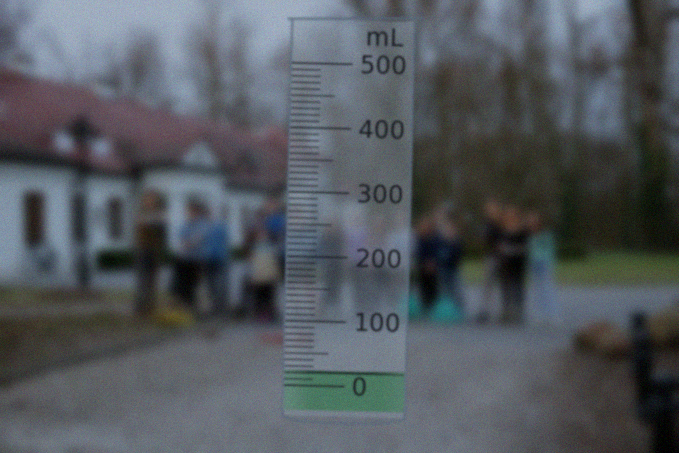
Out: 20 mL
